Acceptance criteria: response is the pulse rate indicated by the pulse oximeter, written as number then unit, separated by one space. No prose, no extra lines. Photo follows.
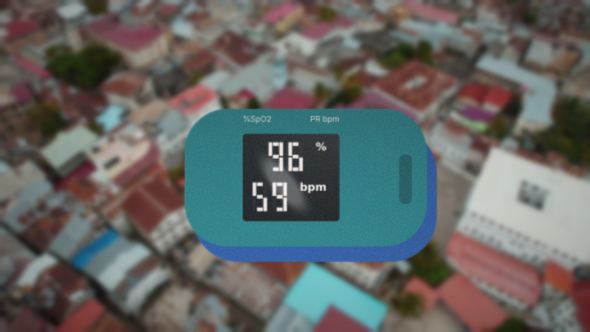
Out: 59 bpm
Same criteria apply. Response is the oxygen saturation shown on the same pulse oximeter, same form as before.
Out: 96 %
